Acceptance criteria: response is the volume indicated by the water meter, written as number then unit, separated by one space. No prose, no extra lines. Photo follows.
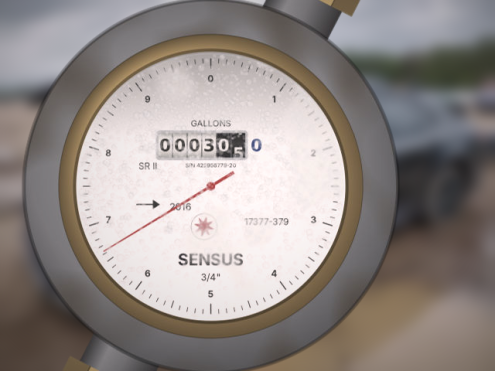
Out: 3046.6 gal
